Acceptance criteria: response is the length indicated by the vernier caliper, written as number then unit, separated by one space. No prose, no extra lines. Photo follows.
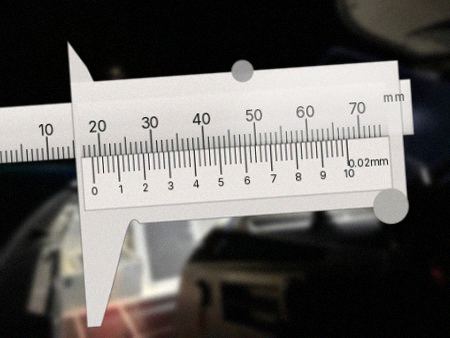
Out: 18.5 mm
